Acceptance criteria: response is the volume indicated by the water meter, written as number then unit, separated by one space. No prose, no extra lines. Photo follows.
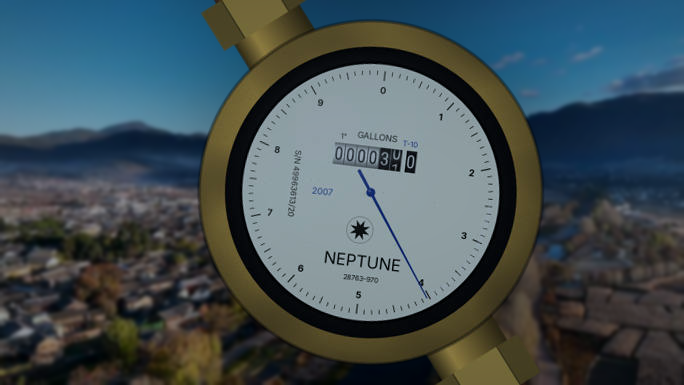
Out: 304.0 gal
